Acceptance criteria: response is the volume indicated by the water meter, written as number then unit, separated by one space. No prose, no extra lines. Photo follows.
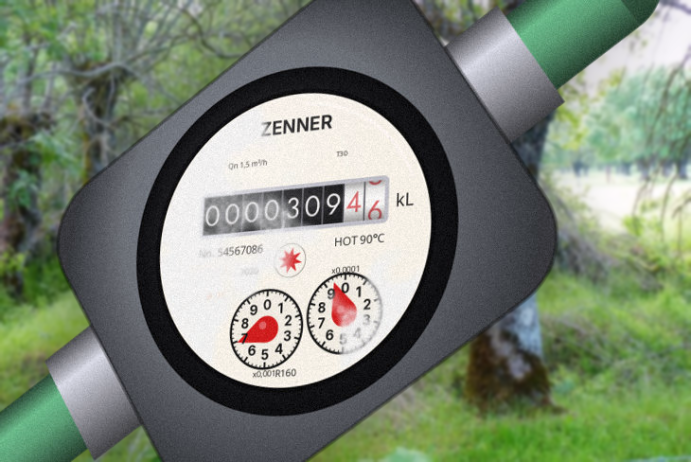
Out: 309.4569 kL
